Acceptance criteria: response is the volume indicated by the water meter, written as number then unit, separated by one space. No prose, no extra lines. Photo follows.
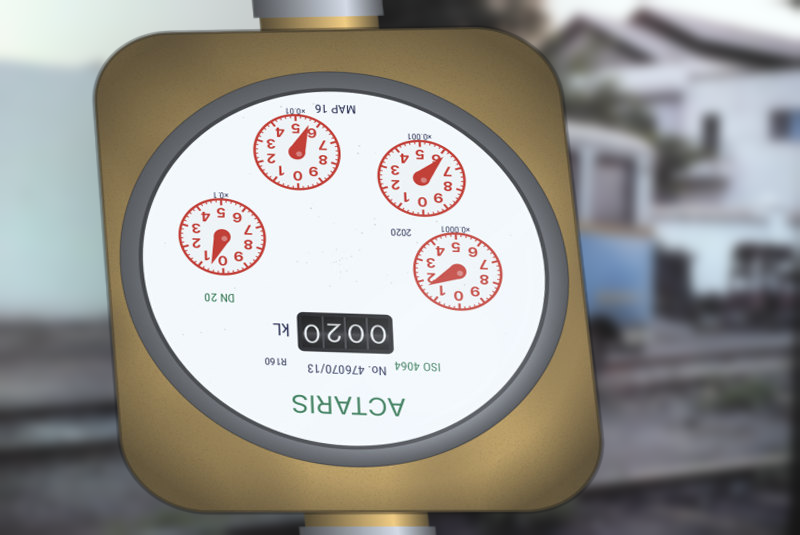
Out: 20.0561 kL
